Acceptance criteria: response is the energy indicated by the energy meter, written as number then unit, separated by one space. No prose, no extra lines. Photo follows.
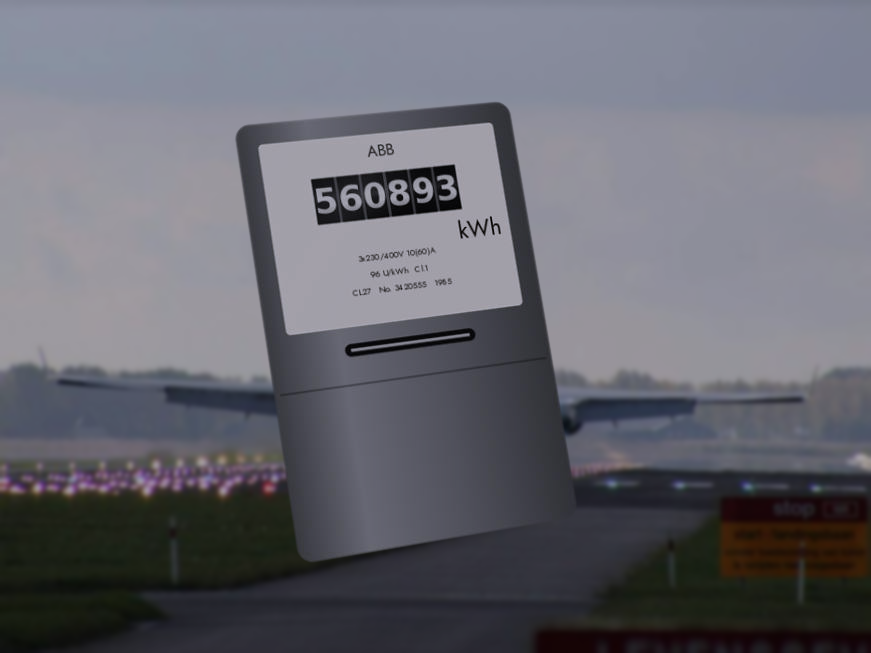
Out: 560893 kWh
